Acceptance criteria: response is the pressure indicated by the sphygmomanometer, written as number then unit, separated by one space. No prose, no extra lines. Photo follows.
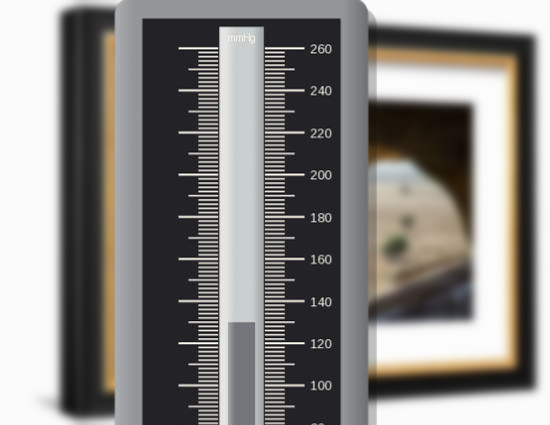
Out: 130 mmHg
